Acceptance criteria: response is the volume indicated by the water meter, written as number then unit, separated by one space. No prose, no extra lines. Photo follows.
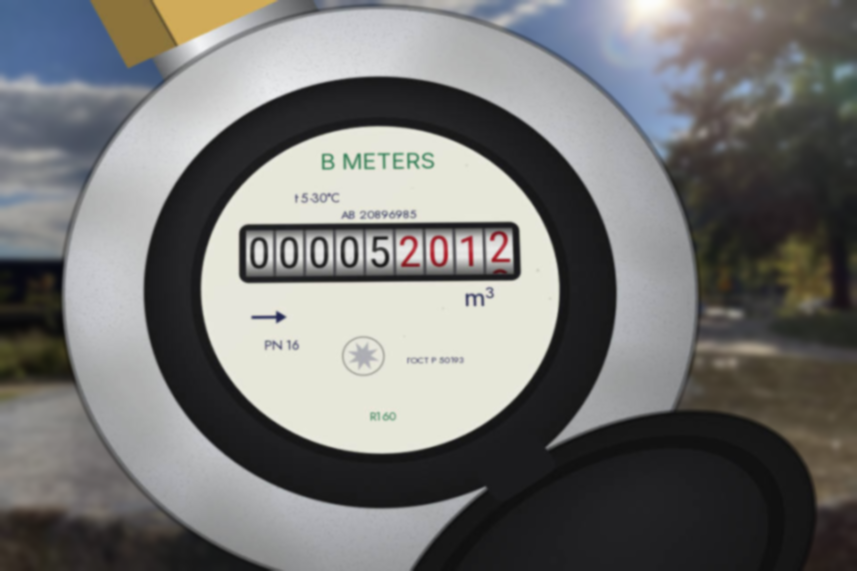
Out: 5.2012 m³
